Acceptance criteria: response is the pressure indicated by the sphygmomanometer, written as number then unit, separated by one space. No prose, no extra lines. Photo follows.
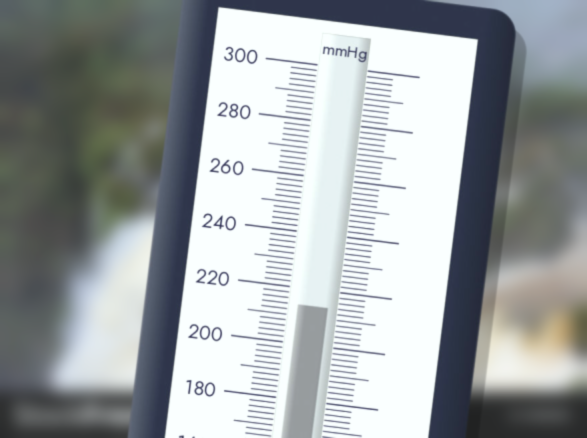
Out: 214 mmHg
